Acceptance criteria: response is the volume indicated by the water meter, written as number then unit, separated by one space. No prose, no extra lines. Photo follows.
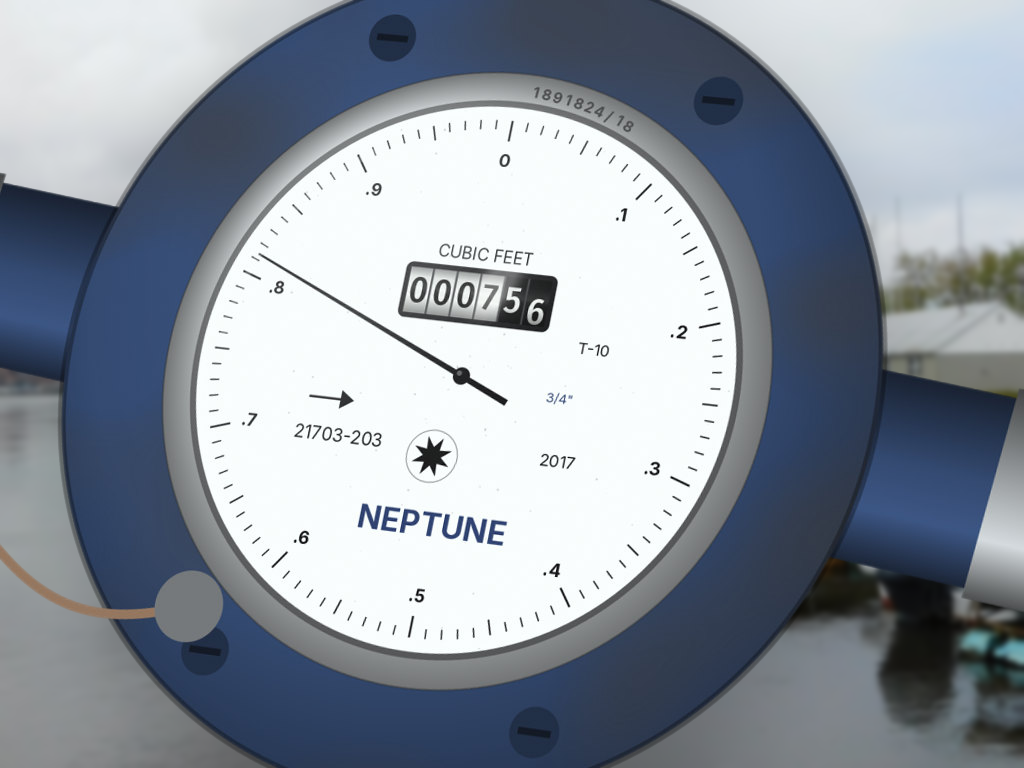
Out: 755.81 ft³
